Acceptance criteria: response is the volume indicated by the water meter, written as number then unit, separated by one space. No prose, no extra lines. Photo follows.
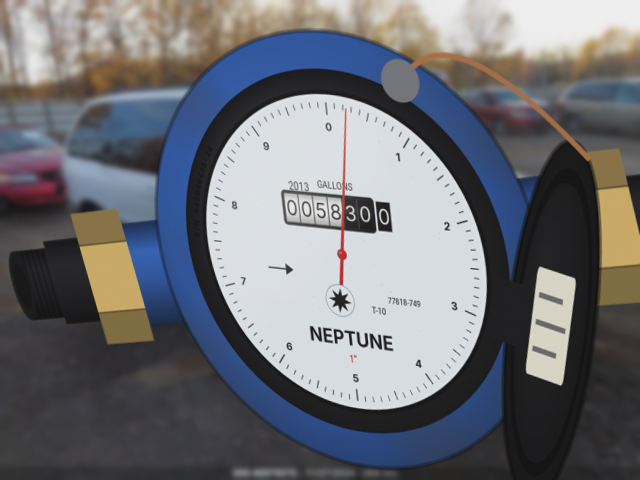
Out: 58300.2 gal
